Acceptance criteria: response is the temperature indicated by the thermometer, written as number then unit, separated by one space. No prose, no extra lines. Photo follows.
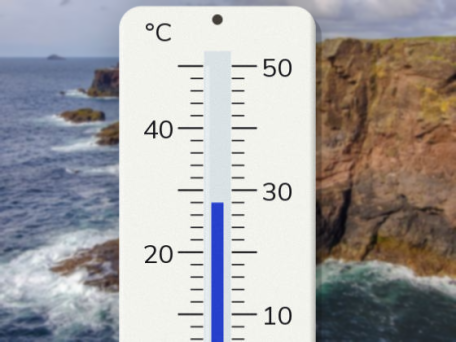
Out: 28 °C
